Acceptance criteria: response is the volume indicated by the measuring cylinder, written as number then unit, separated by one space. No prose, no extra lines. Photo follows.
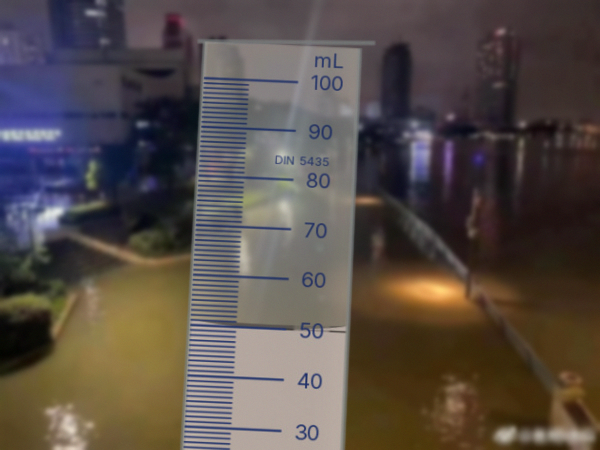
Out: 50 mL
